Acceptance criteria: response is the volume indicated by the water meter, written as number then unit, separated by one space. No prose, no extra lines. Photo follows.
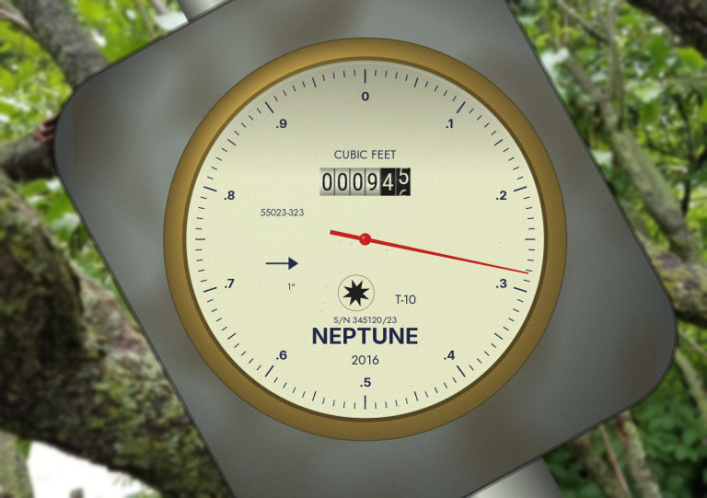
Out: 945.28 ft³
